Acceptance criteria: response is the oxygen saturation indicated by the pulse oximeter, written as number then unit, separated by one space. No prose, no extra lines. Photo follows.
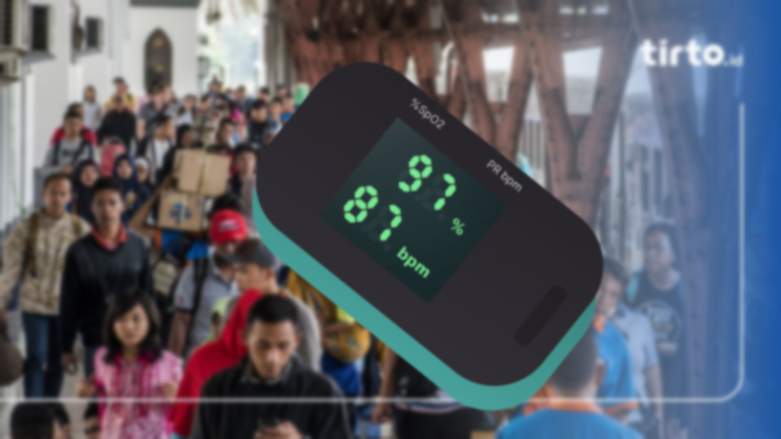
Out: 97 %
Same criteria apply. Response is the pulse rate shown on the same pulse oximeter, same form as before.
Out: 87 bpm
